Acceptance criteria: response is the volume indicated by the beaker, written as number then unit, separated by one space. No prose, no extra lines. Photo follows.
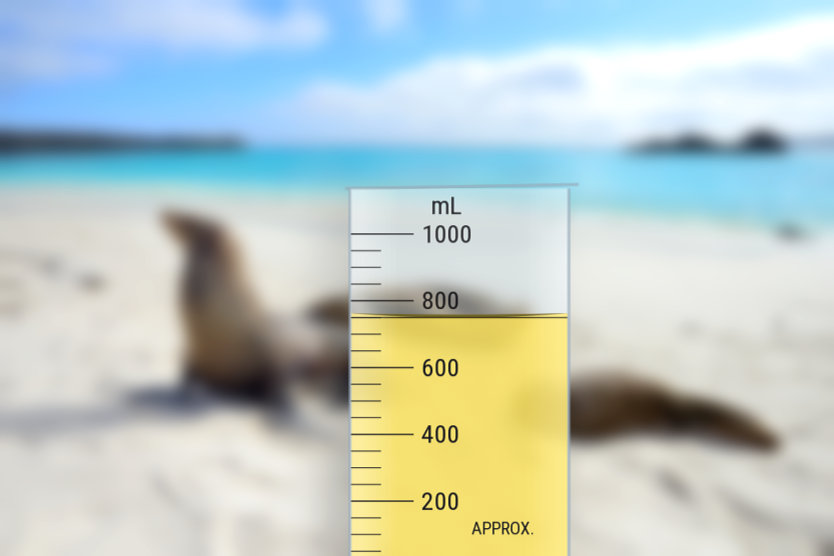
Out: 750 mL
